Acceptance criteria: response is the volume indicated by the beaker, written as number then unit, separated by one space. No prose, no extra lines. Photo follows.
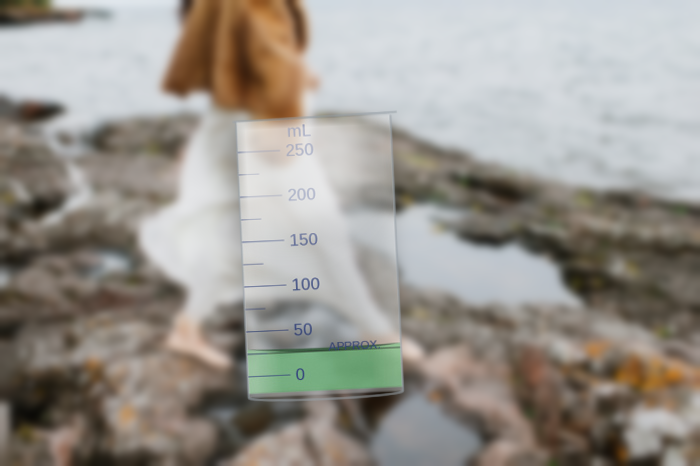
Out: 25 mL
